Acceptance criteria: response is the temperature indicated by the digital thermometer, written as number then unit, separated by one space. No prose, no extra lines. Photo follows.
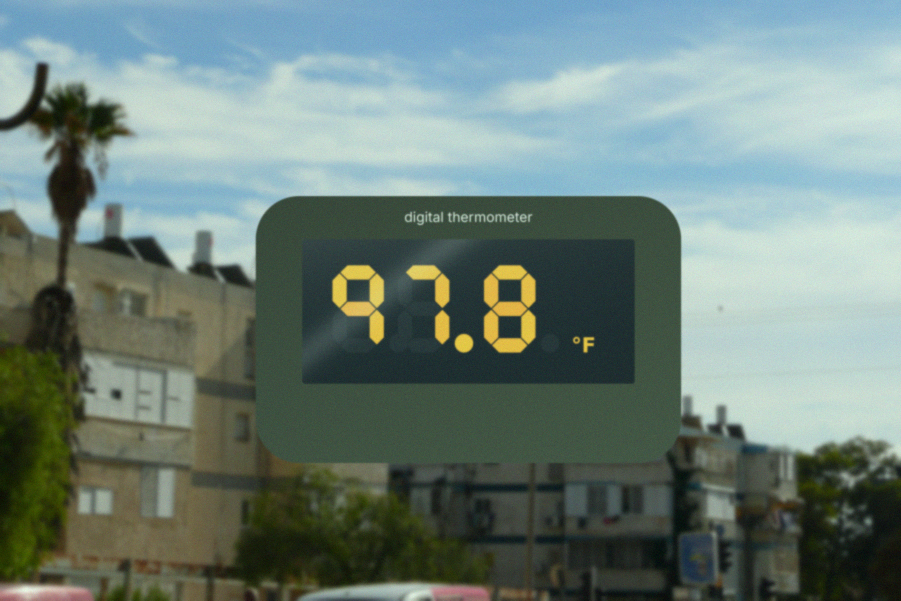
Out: 97.8 °F
